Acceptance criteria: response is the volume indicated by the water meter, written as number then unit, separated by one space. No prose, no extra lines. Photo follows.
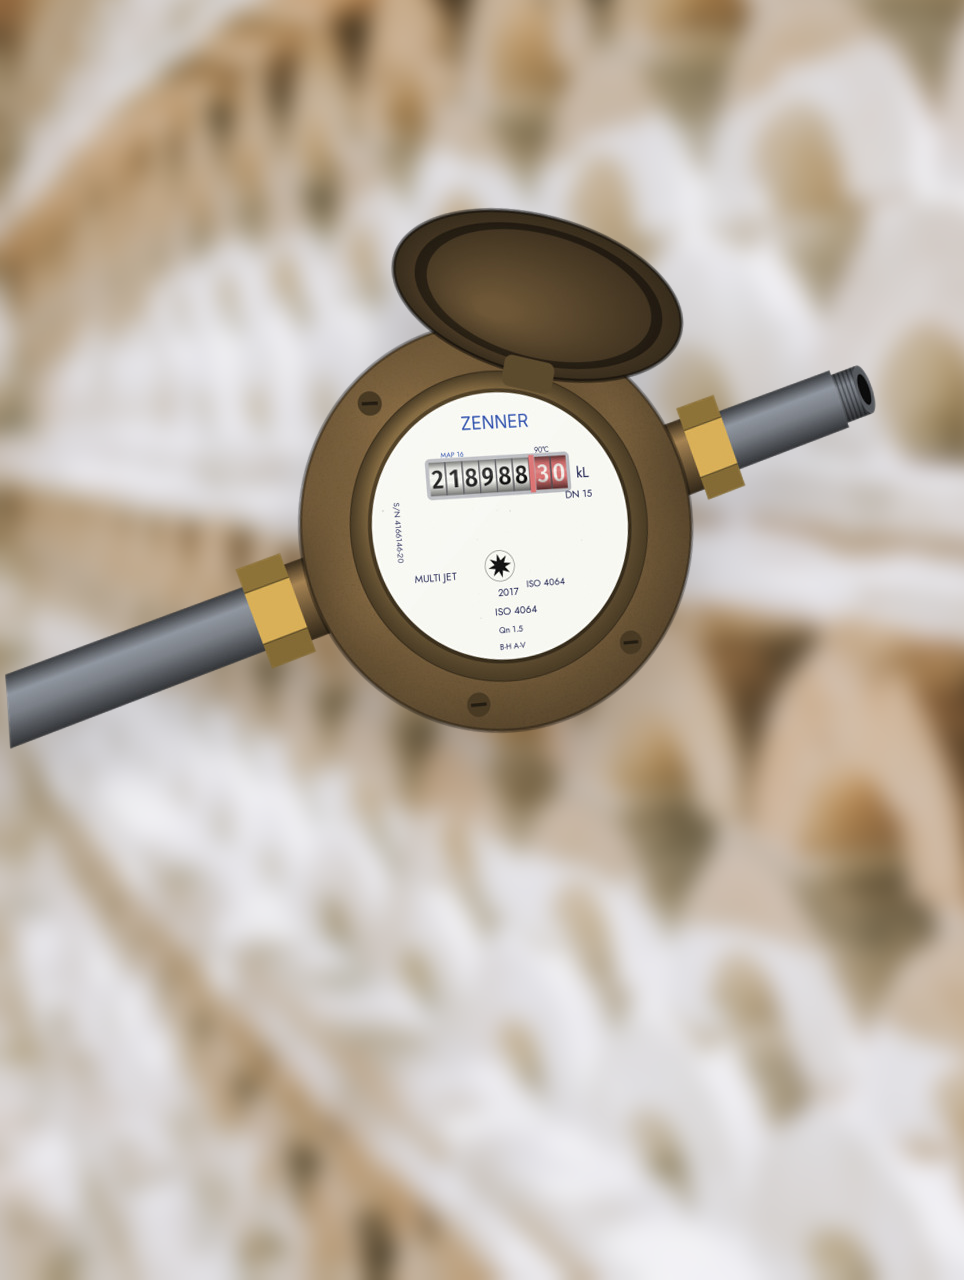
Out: 218988.30 kL
